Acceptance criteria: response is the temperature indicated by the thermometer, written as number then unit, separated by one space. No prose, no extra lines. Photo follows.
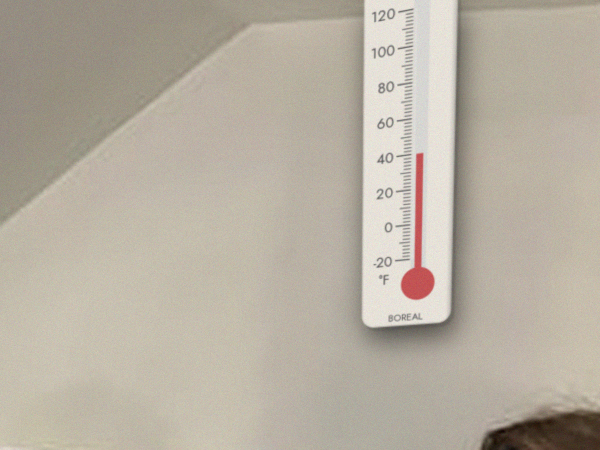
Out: 40 °F
